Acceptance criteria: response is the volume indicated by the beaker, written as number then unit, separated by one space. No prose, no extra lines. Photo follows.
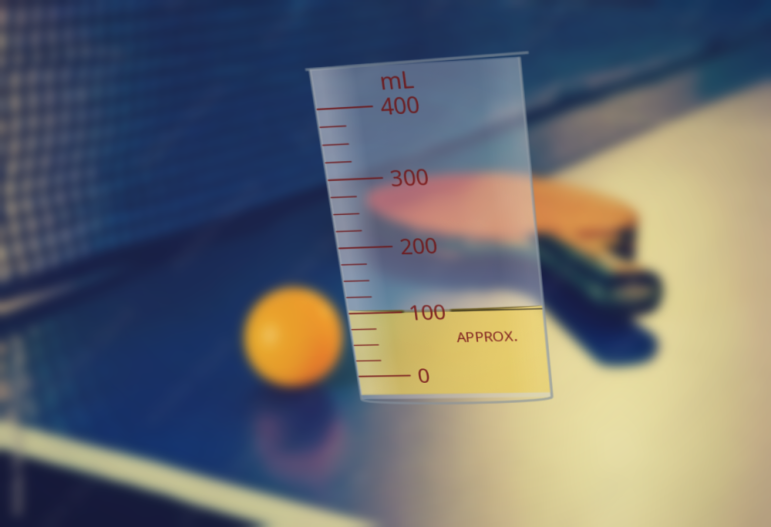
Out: 100 mL
